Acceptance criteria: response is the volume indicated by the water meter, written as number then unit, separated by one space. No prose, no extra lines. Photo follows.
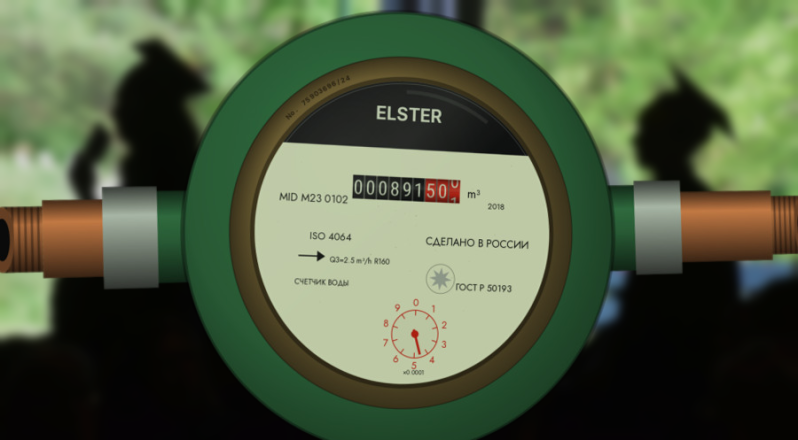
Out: 891.5004 m³
